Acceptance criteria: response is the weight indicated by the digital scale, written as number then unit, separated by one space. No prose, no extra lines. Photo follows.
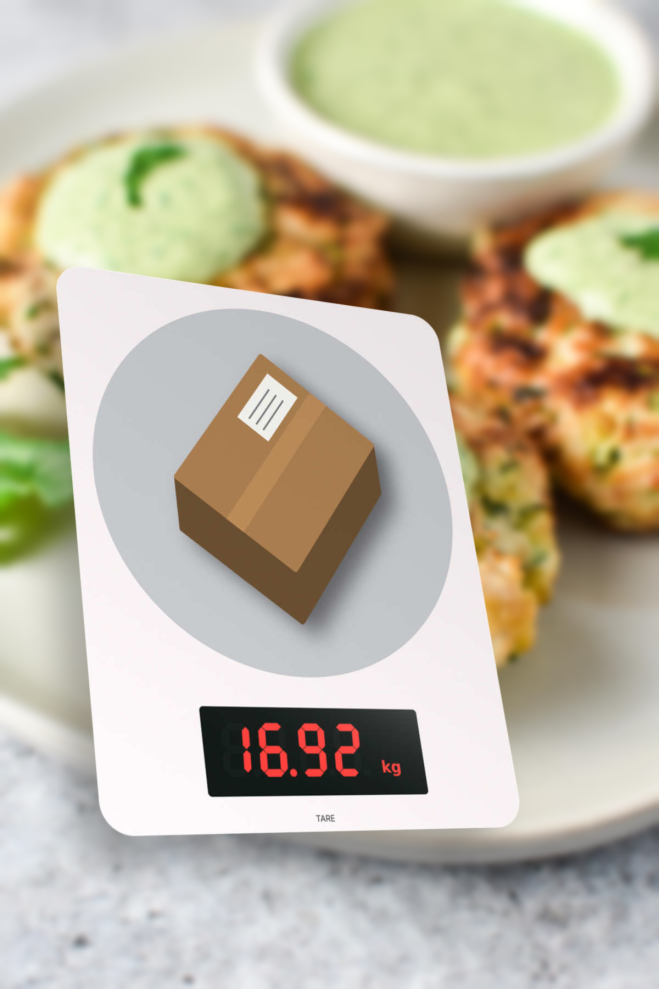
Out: 16.92 kg
